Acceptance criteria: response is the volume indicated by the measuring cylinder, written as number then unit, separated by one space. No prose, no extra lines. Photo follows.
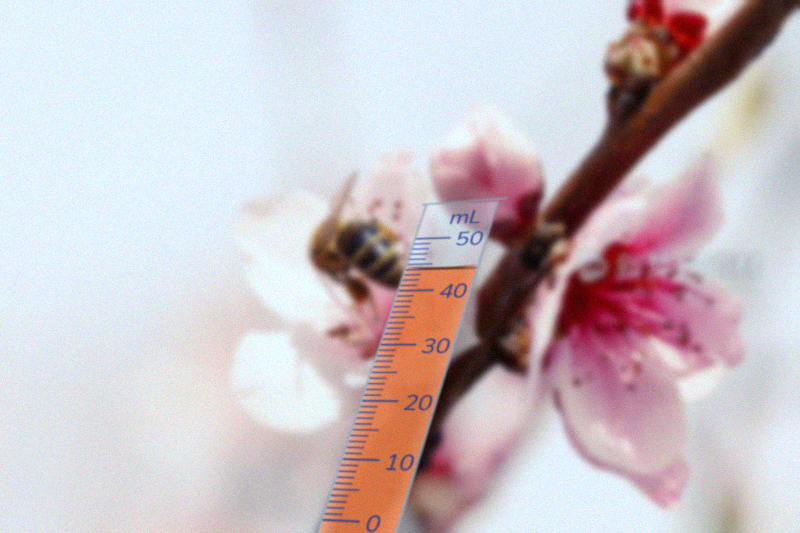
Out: 44 mL
